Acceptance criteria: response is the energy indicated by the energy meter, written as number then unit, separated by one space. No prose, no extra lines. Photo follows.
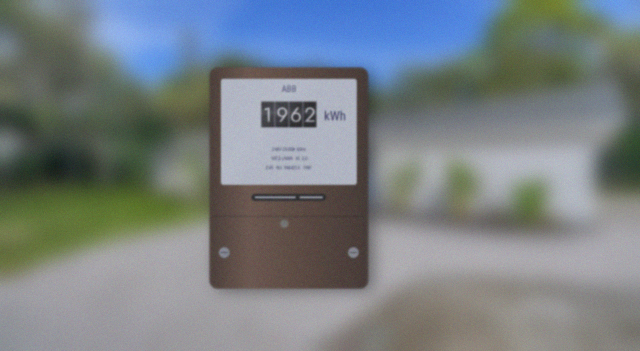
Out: 1962 kWh
